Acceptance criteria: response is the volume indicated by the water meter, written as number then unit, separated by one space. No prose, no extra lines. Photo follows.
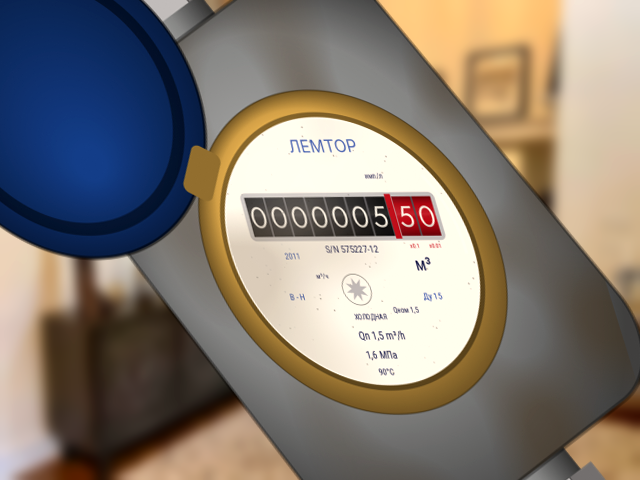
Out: 5.50 m³
